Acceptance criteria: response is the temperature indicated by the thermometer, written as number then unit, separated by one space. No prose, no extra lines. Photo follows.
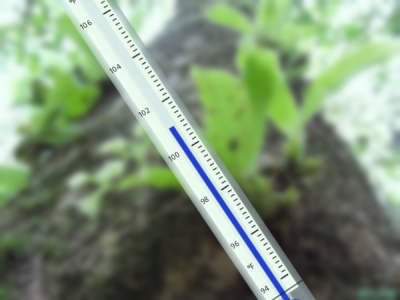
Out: 101 °F
